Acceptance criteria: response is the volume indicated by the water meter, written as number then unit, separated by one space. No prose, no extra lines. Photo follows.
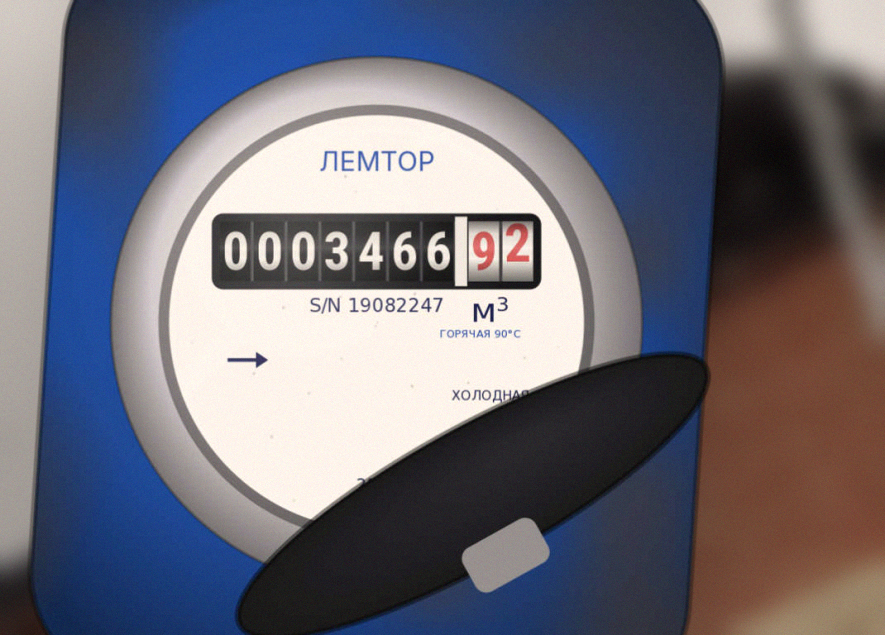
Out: 3466.92 m³
